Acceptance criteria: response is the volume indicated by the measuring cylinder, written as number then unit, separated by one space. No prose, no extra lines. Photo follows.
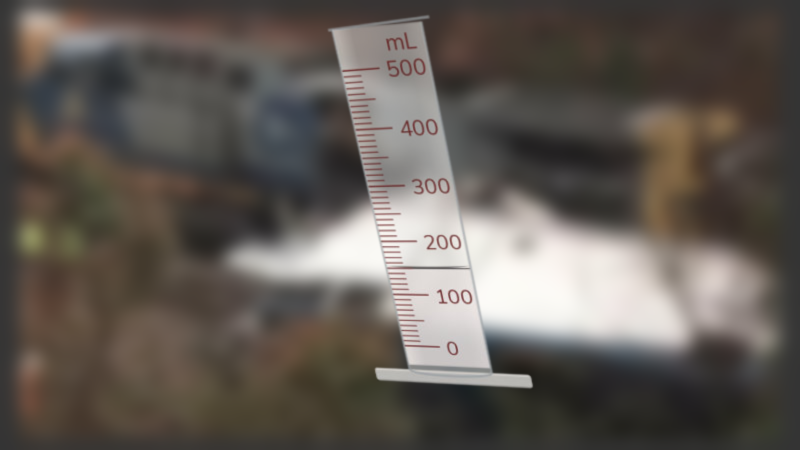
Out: 150 mL
